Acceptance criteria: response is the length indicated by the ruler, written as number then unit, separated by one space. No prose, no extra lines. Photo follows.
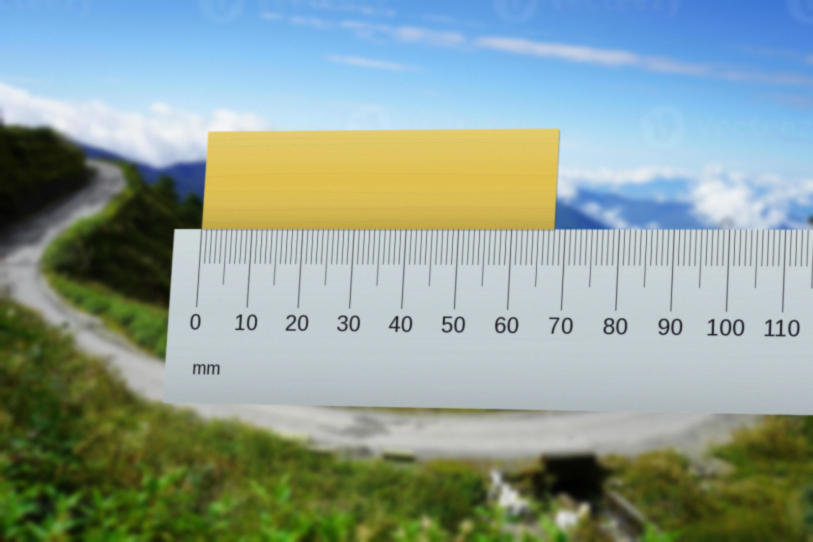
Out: 68 mm
